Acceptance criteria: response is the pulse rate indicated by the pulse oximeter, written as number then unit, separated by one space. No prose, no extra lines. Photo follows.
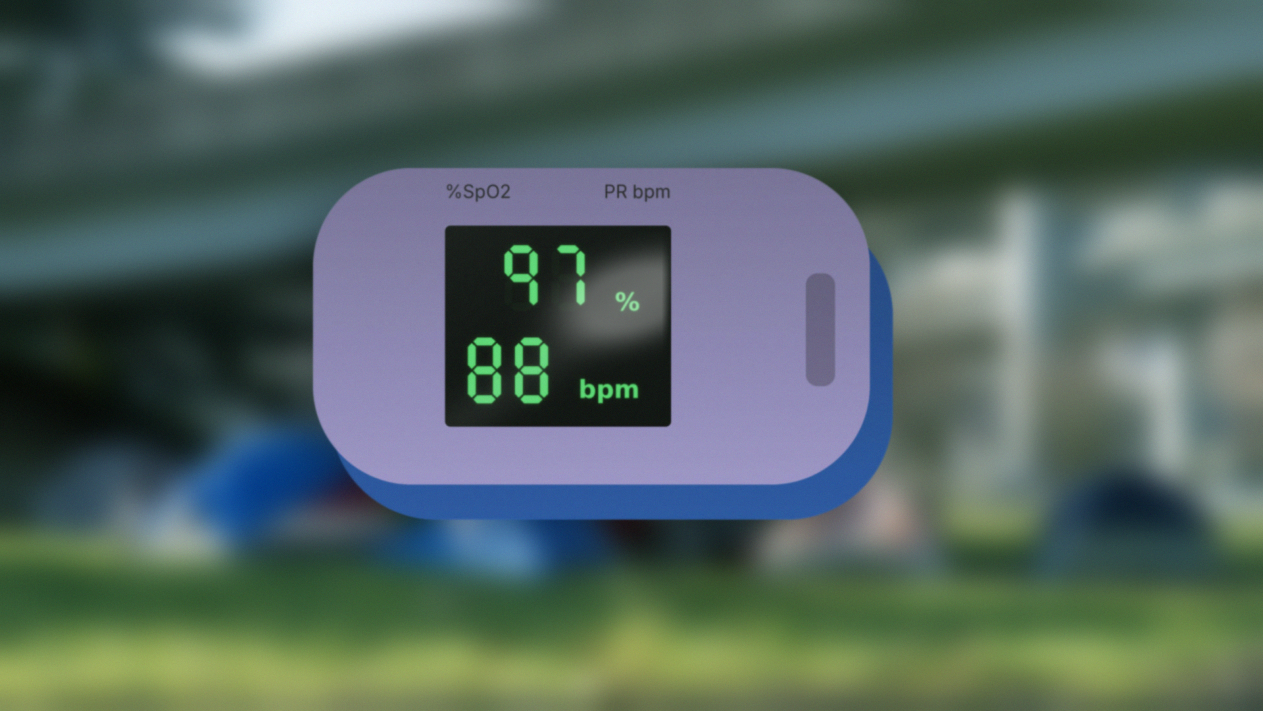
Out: 88 bpm
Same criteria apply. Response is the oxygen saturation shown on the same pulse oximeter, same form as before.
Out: 97 %
